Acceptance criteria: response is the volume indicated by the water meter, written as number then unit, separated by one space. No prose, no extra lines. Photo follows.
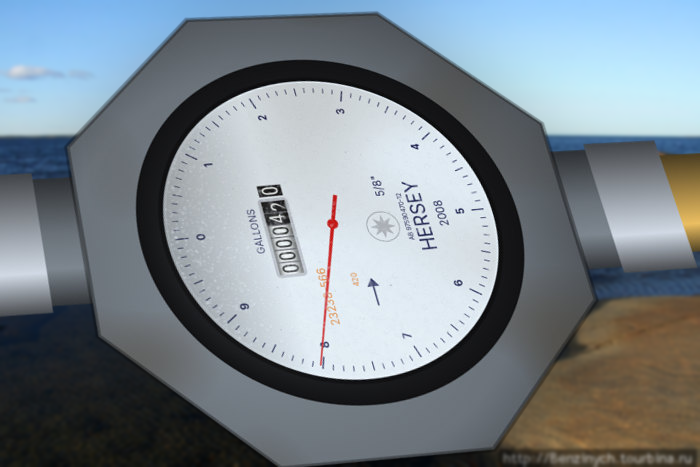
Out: 418.0 gal
